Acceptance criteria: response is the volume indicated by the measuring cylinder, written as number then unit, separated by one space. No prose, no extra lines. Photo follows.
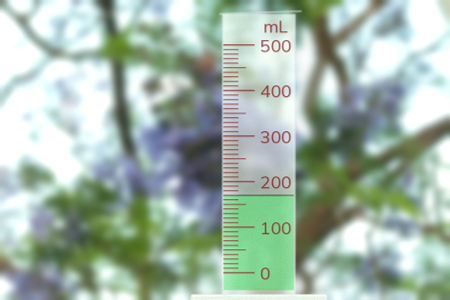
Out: 170 mL
